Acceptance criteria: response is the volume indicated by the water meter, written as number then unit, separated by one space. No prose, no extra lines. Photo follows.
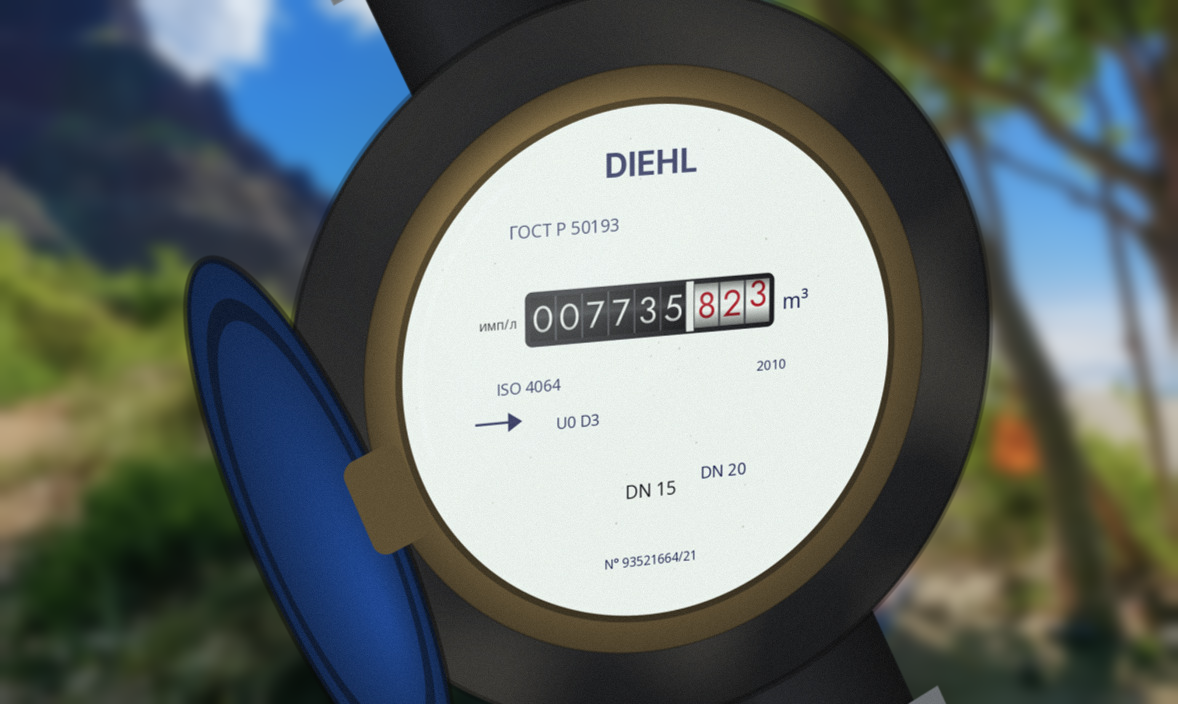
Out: 7735.823 m³
